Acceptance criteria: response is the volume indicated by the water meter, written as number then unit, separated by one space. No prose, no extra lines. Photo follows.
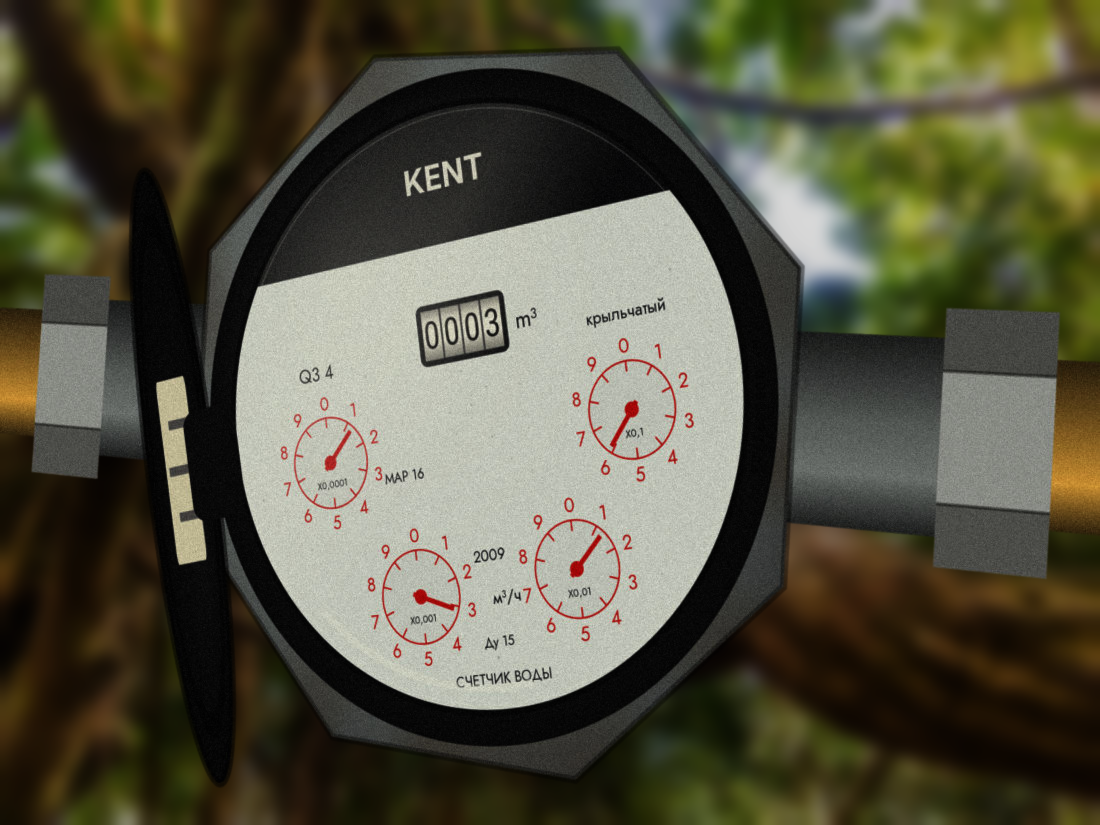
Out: 3.6131 m³
